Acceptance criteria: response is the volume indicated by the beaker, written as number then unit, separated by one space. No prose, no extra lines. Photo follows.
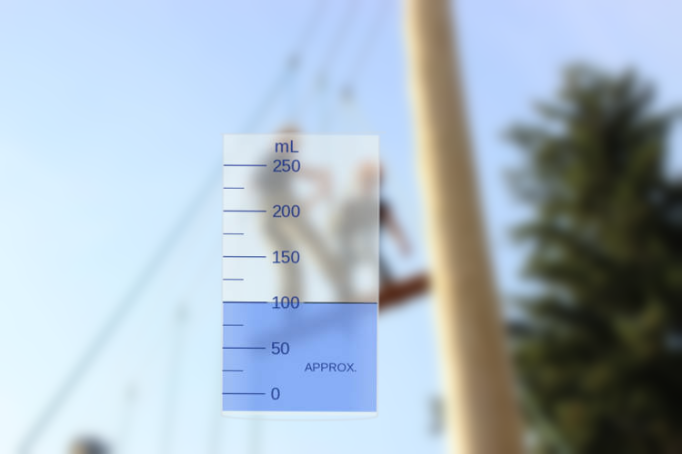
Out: 100 mL
